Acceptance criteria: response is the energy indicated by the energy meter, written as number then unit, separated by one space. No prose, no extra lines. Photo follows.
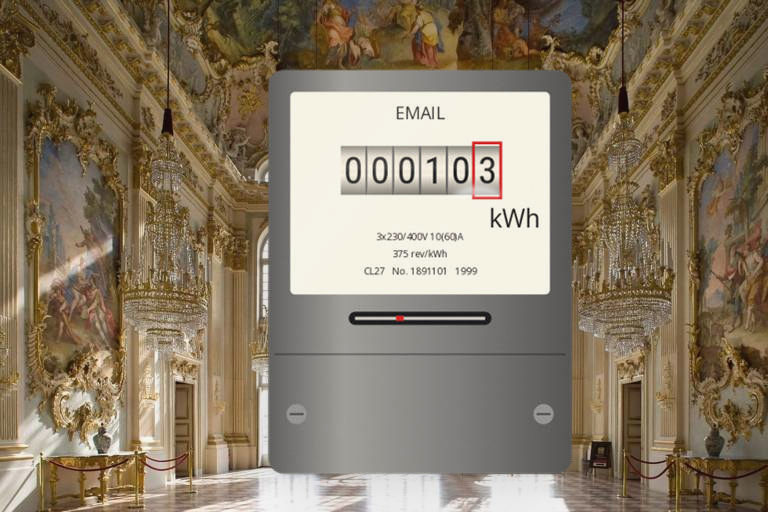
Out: 10.3 kWh
